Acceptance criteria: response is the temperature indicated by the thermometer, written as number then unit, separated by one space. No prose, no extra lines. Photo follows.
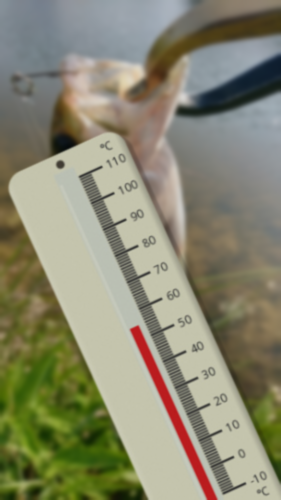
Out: 55 °C
